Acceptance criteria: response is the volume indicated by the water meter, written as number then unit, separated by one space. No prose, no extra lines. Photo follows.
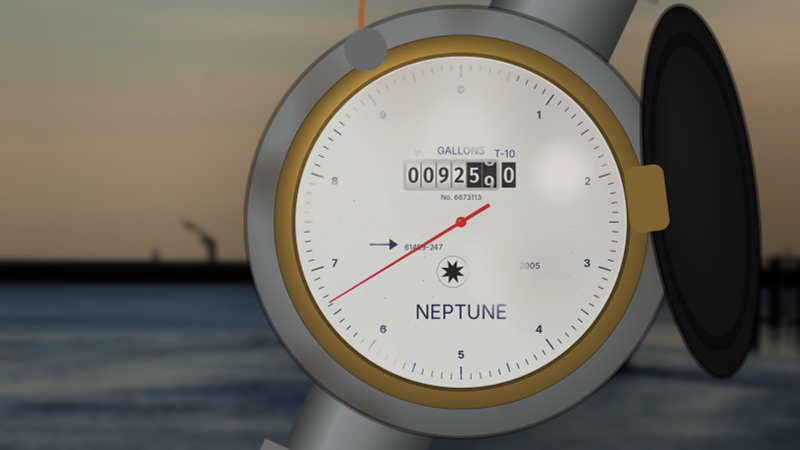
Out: 92586.6 gal
